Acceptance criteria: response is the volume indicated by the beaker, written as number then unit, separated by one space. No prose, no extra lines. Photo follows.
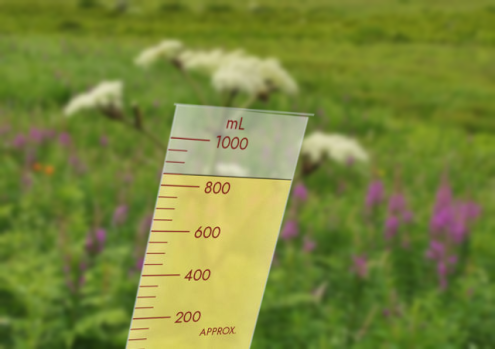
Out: 850 mL
